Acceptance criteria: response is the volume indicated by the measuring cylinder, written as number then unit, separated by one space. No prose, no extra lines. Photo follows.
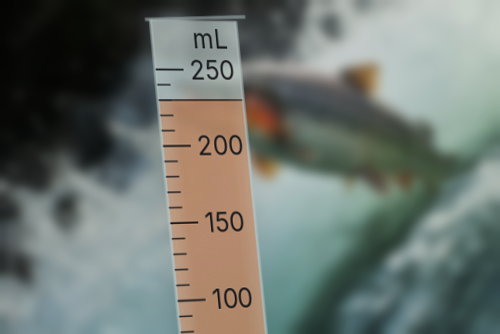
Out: 230 mL
